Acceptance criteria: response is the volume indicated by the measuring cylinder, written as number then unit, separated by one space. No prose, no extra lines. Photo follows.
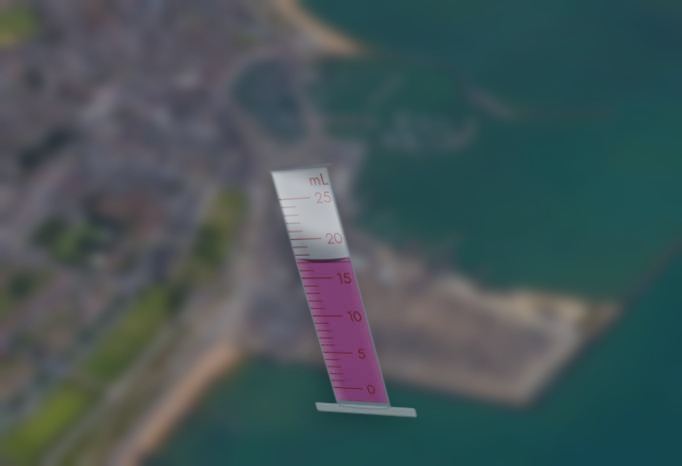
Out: 17 mL
